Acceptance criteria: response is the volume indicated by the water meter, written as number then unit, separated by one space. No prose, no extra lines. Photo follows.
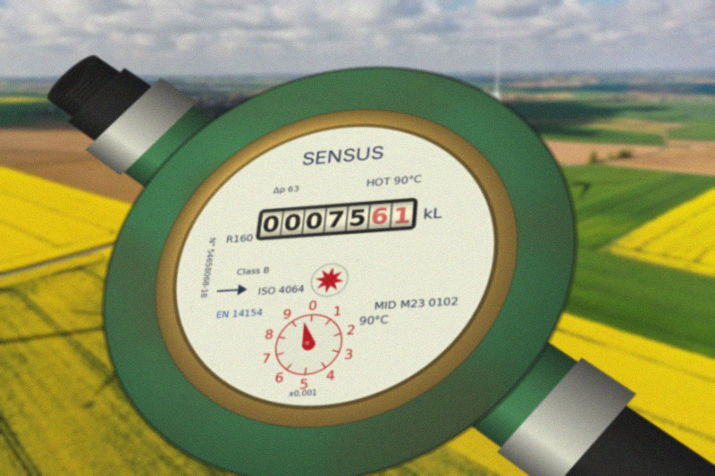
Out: 75.609 kL
